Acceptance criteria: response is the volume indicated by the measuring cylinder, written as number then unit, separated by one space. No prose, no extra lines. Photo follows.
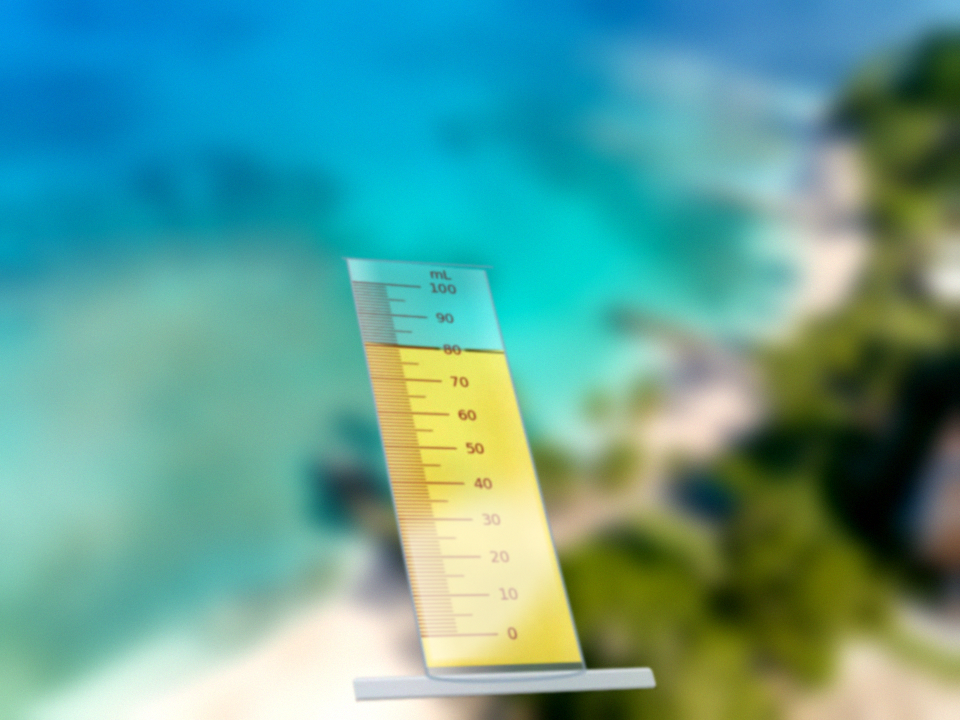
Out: 80 mL
